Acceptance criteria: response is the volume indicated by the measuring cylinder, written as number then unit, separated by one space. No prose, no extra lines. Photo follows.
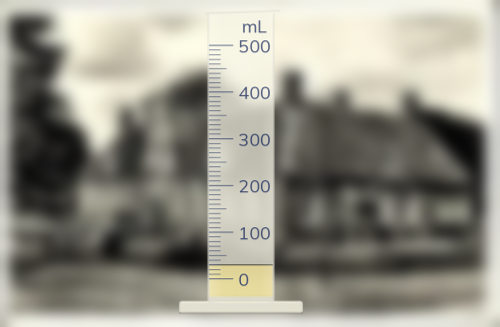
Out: 30 mL
